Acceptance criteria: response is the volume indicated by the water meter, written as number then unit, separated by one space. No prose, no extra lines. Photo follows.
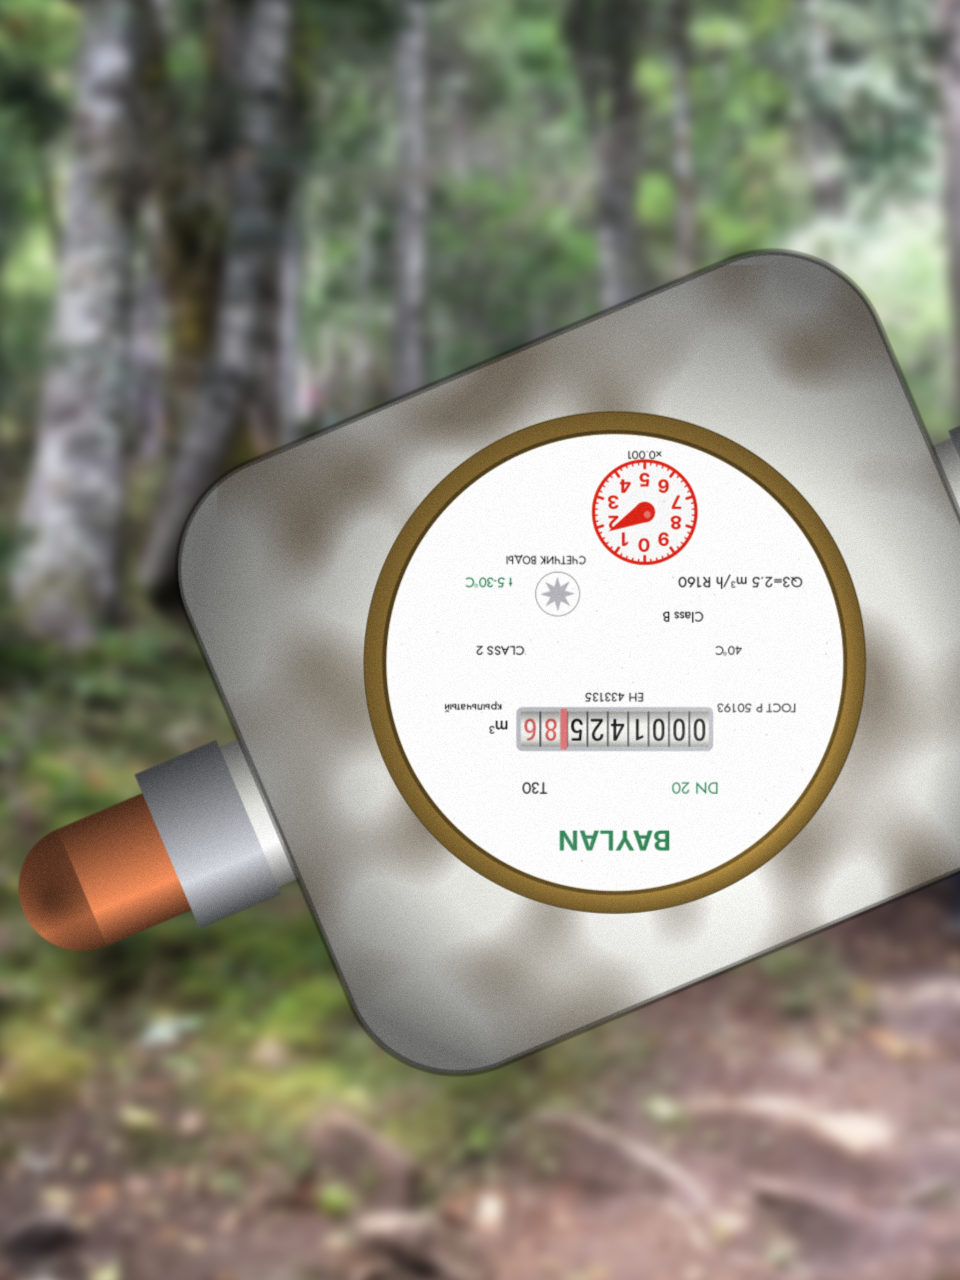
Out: 1425.861 m³
